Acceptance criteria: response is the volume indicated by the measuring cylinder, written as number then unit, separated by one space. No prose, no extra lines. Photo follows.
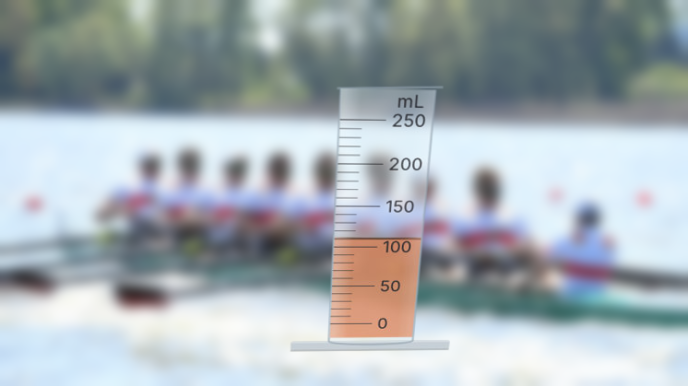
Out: 110 mL
